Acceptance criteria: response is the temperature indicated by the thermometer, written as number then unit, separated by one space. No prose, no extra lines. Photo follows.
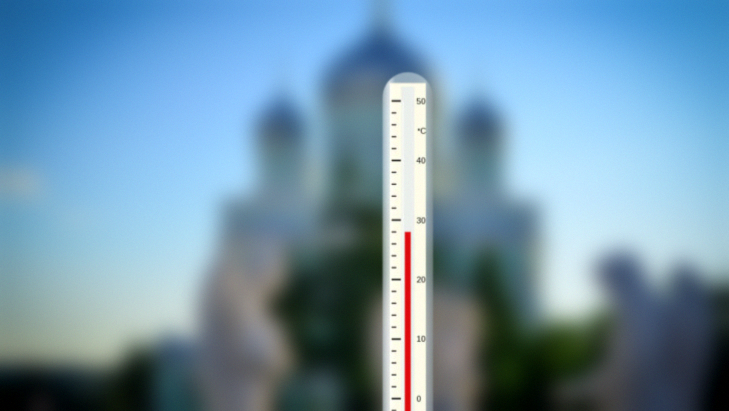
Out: 28 °C
